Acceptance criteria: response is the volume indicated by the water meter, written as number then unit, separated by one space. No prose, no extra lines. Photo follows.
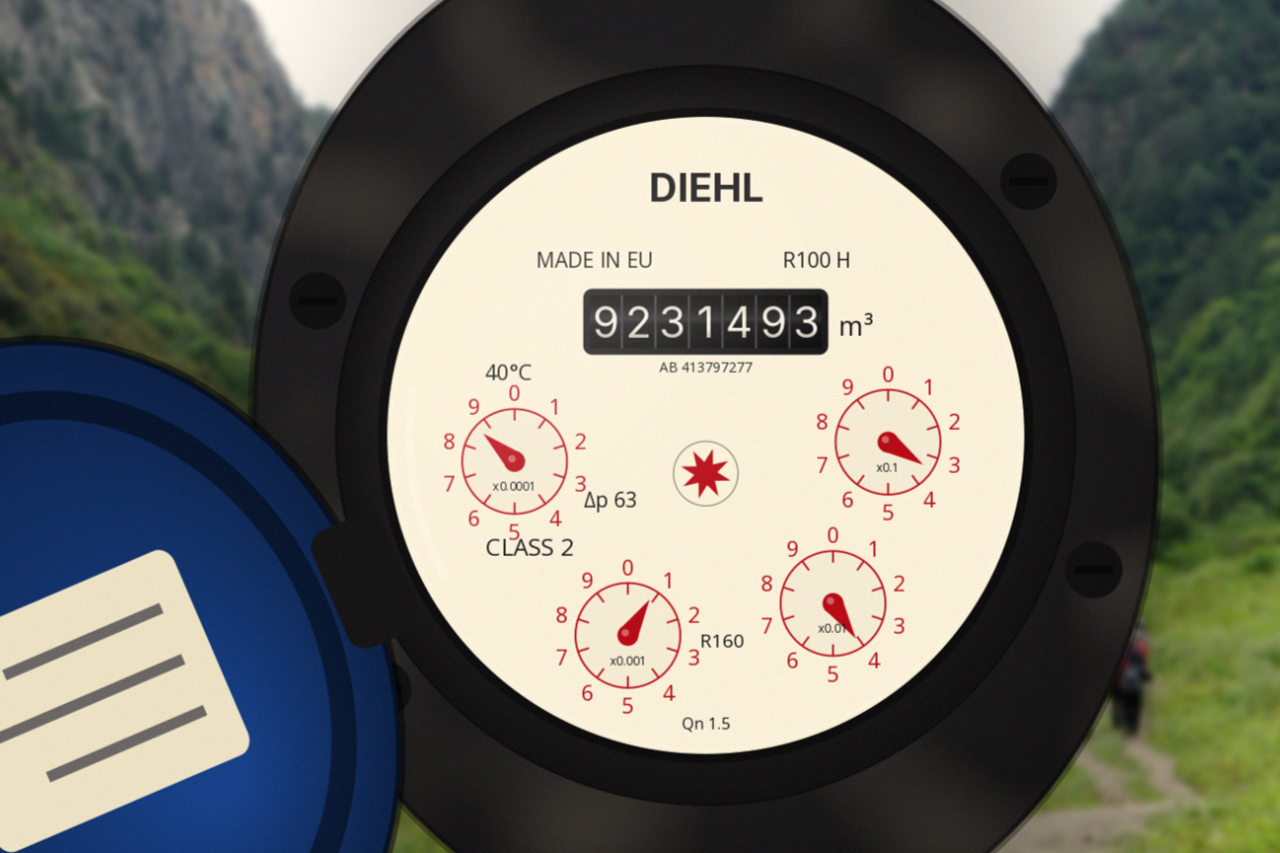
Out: 9231493.3408 m³
